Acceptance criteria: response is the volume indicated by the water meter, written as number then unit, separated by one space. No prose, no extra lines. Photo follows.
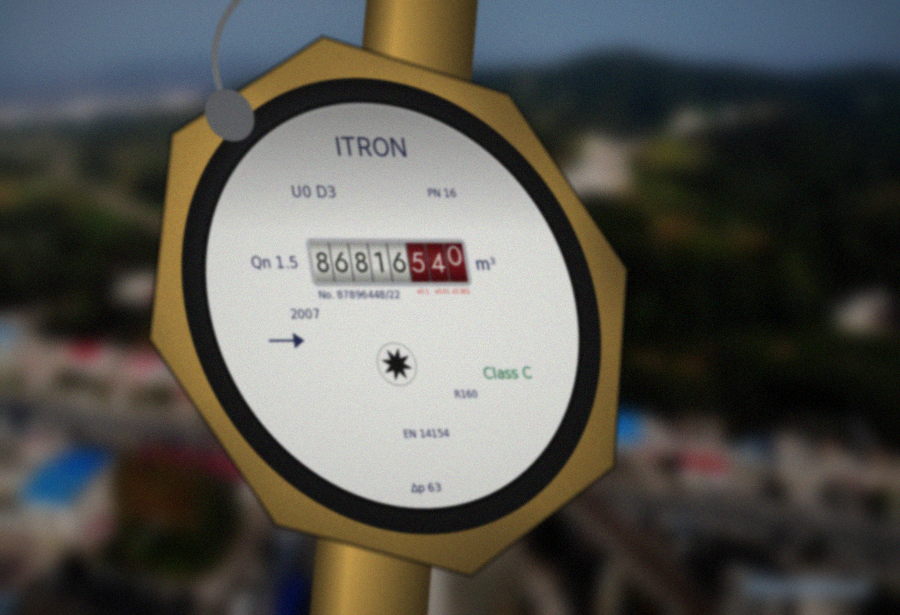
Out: 86816.540 m³
